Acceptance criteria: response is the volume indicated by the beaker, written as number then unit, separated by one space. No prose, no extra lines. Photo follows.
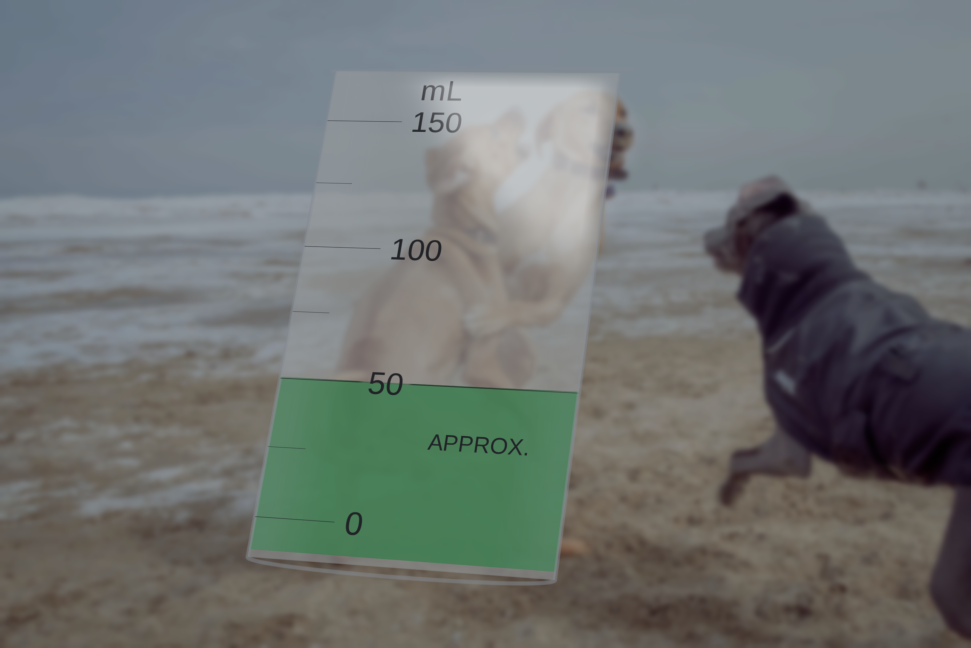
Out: 50 mL
